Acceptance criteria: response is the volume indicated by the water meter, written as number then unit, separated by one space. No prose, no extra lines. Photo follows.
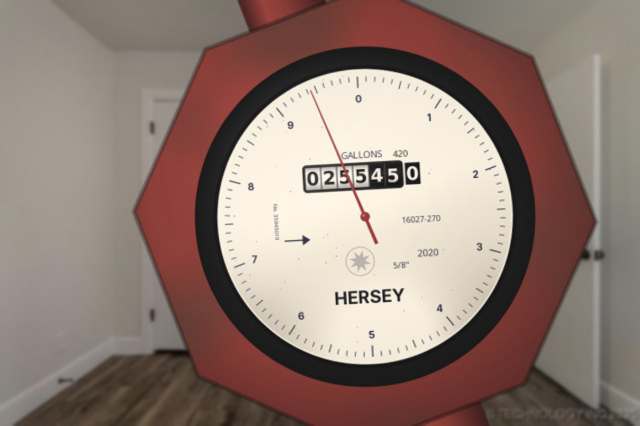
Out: 255449.4 gal
